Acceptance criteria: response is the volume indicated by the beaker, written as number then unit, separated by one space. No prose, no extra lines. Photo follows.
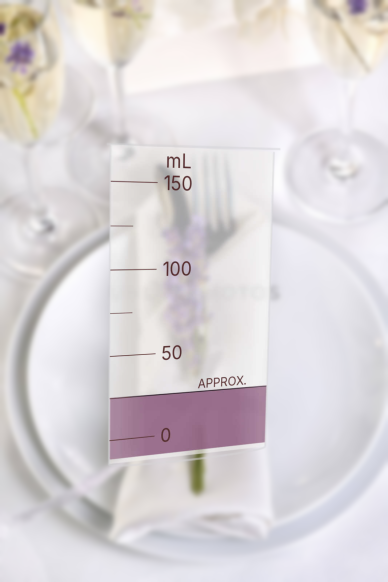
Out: 25 mL
